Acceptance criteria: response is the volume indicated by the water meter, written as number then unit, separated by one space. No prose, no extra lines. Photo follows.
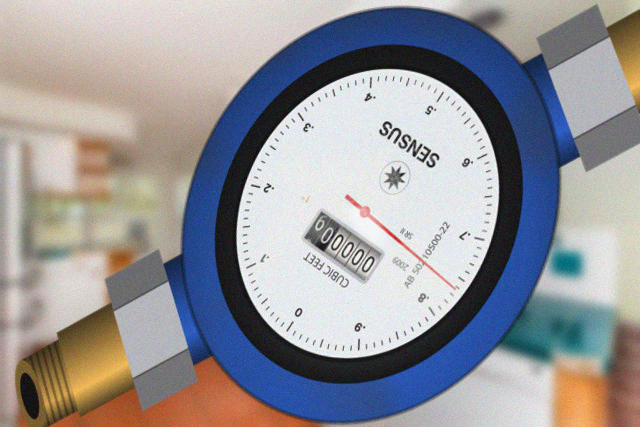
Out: 8.76 ft³
